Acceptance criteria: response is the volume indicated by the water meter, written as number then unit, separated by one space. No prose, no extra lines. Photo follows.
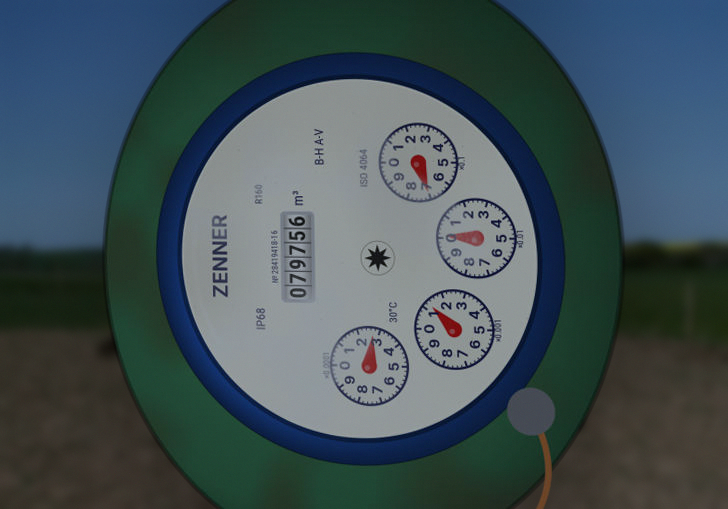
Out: 79756.7012 m³
